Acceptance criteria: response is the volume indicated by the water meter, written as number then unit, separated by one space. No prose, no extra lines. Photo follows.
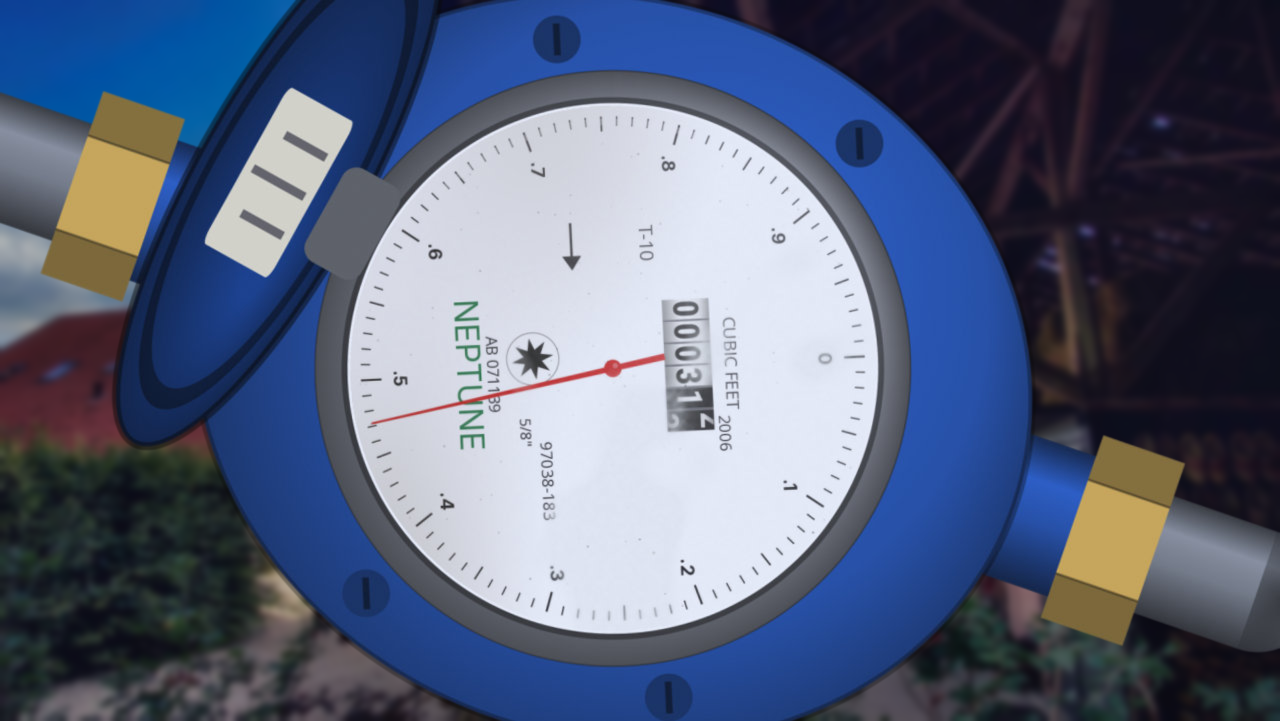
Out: 312.47 ft³
